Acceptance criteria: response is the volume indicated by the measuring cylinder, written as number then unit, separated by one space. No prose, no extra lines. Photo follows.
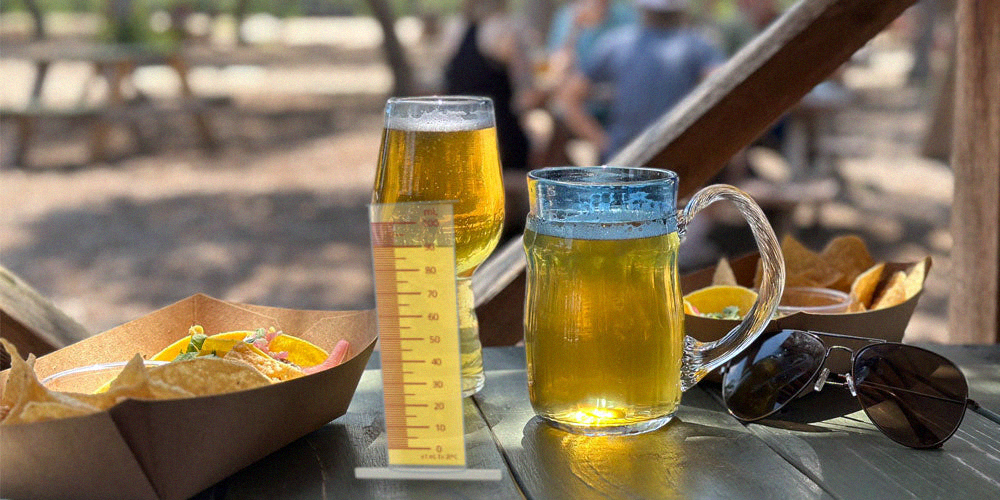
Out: 90 mL
